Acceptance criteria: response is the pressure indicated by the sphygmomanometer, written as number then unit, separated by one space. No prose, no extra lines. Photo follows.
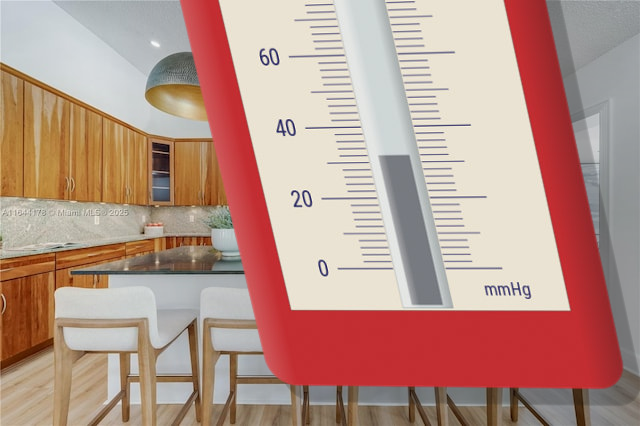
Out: 32 mmHg
